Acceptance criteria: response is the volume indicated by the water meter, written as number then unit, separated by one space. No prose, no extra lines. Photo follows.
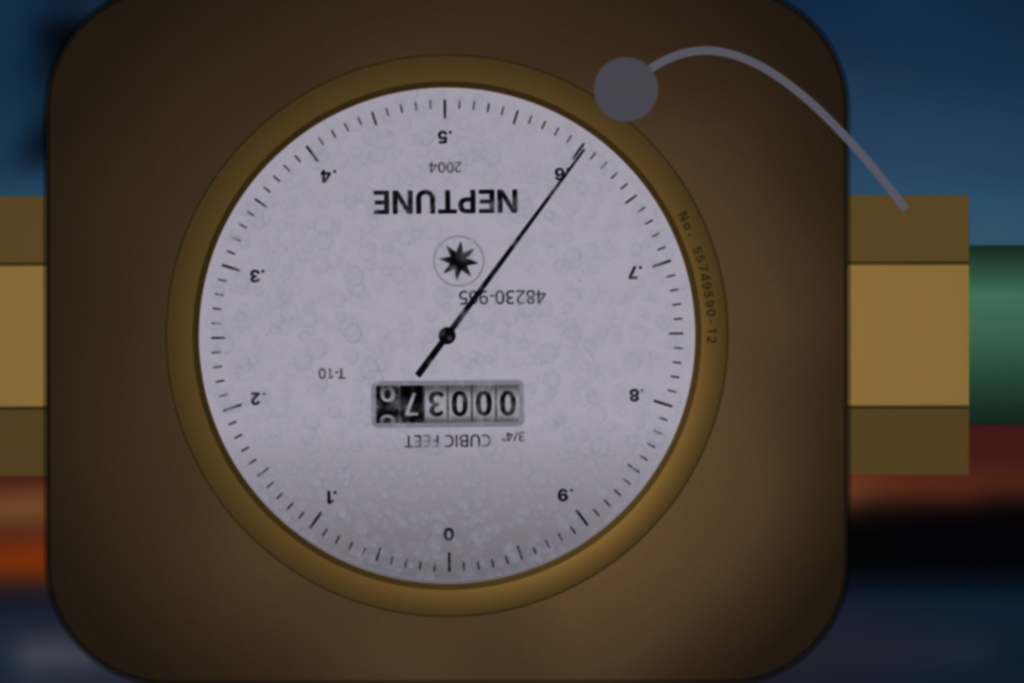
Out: 378.60 ft³
